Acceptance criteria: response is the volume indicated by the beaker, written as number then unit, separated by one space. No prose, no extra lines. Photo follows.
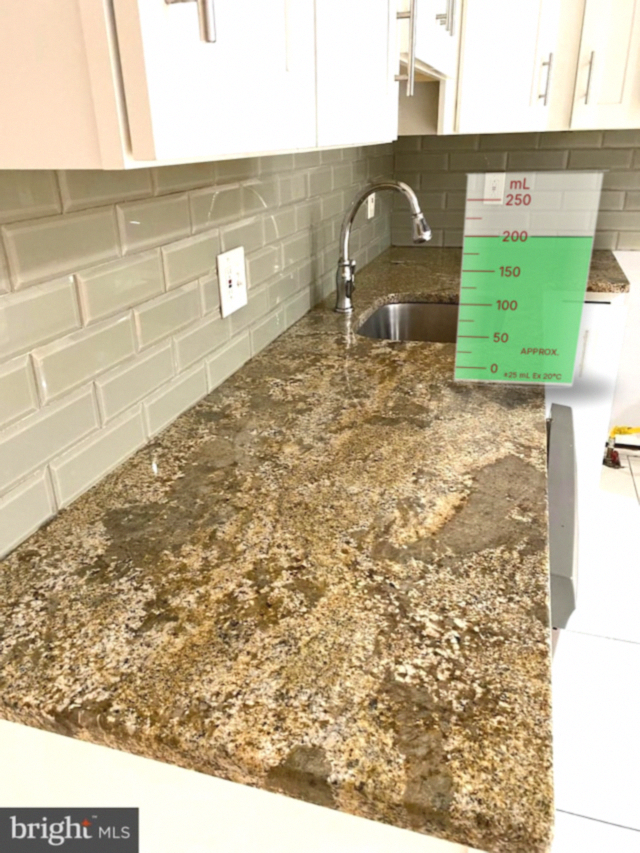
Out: 200 mL
